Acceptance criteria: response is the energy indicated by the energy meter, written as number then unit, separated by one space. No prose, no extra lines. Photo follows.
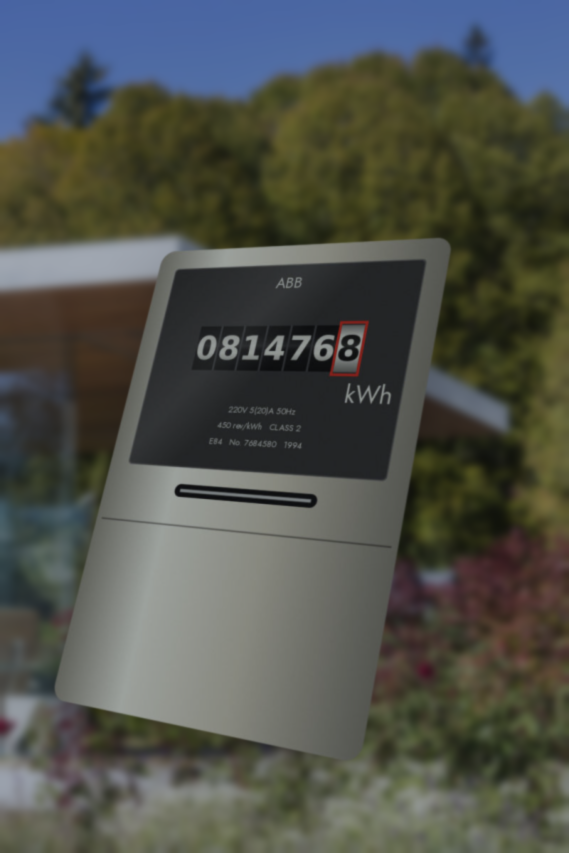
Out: 81476.8 kWh
